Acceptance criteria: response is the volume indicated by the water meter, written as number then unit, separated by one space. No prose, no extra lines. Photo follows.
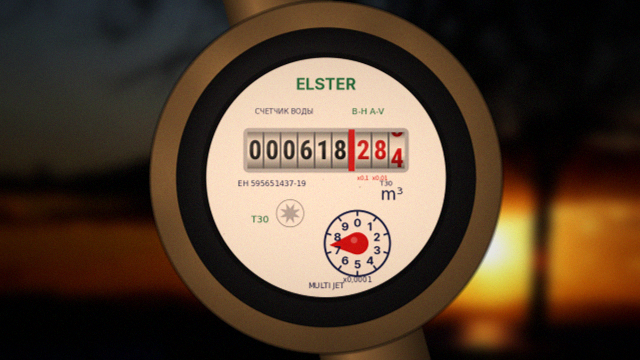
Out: 618.2837 m³
